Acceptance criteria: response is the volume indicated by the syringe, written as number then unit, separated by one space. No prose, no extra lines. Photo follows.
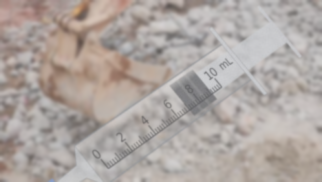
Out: 7 mL
